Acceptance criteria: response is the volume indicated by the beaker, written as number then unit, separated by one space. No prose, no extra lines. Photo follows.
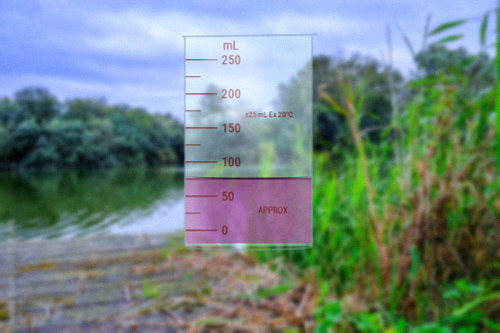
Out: 75 mL
